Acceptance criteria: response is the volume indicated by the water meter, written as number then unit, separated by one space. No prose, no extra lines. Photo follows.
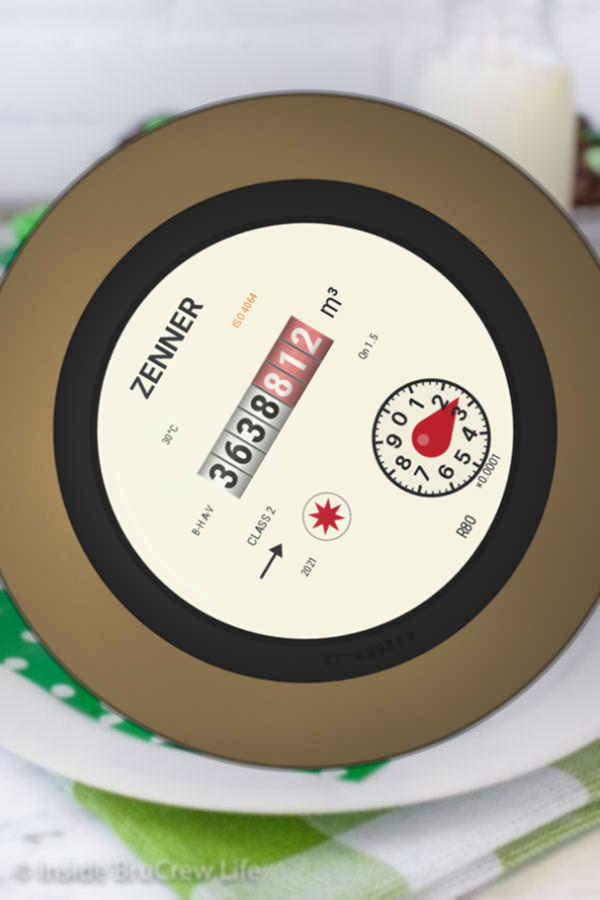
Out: 3638.8122 m³
